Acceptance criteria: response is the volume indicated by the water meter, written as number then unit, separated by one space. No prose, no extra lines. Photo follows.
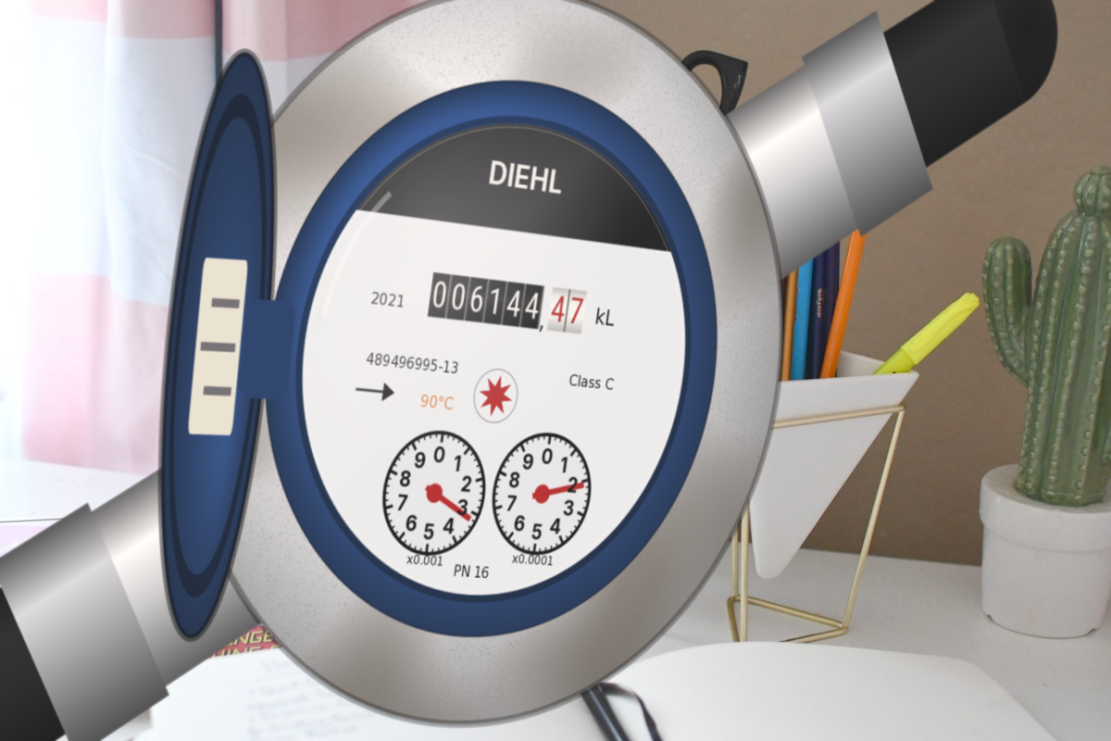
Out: 6144.4732 kL
